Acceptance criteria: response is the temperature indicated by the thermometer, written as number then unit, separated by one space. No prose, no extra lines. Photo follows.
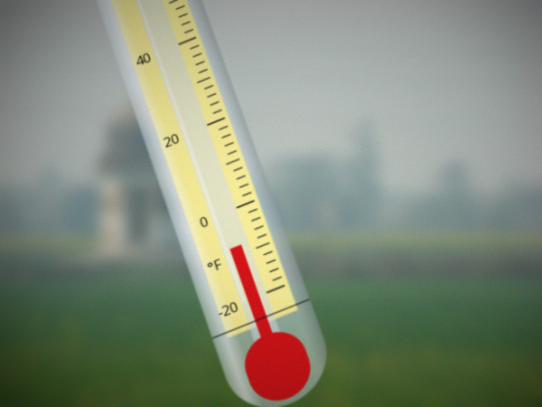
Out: -8 °F
